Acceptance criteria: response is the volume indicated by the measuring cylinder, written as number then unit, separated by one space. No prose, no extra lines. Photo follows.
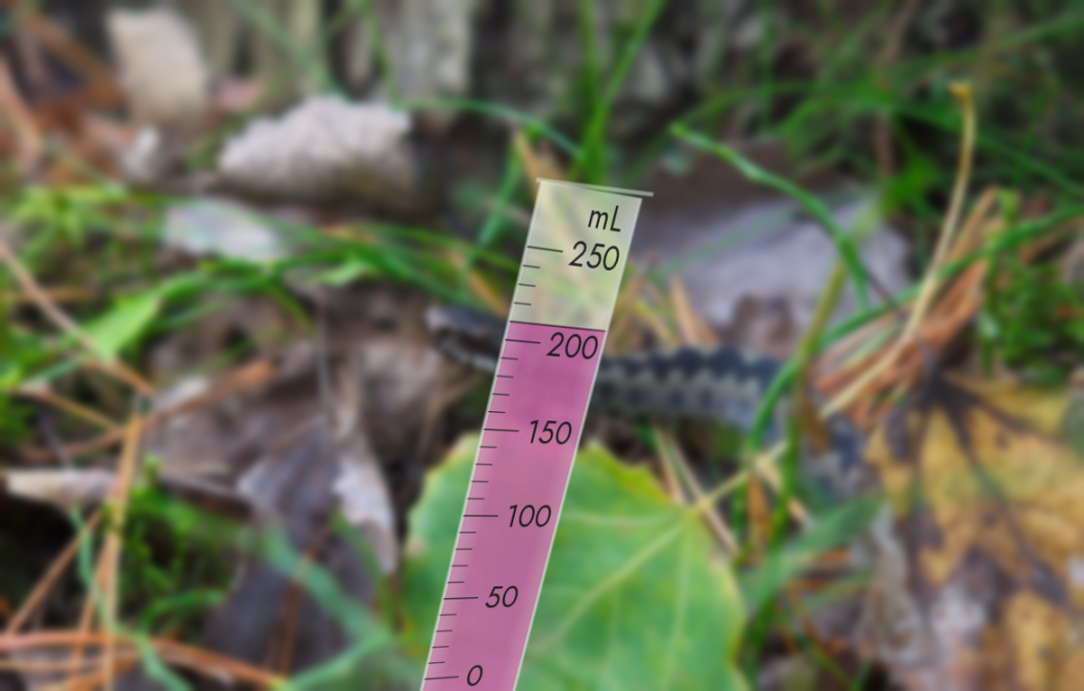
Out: 210 mL
